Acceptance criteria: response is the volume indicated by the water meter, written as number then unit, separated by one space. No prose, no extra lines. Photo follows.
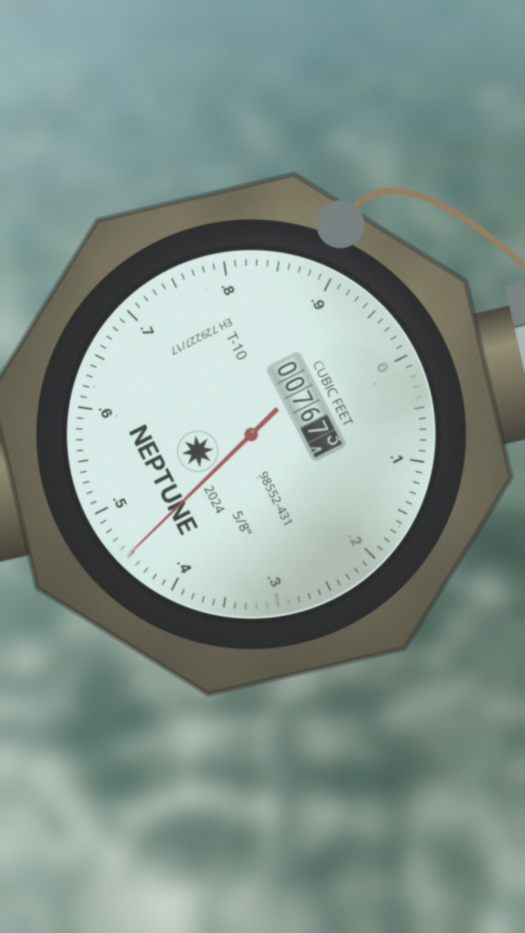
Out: 7673.45 ft³
